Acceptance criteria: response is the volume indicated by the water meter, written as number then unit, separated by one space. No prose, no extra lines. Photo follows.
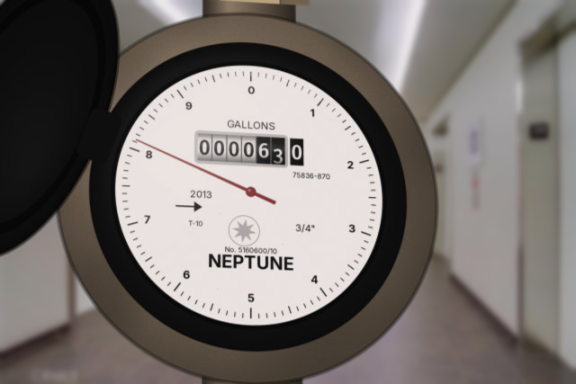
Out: 628.1 gal
